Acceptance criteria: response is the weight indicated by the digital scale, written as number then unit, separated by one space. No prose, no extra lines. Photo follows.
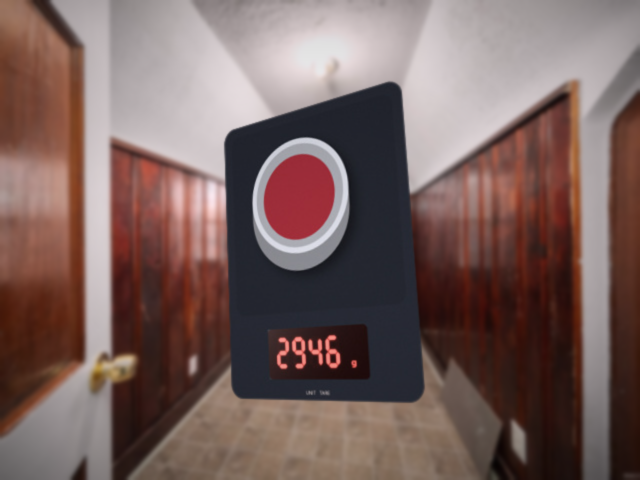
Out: 2946 g
